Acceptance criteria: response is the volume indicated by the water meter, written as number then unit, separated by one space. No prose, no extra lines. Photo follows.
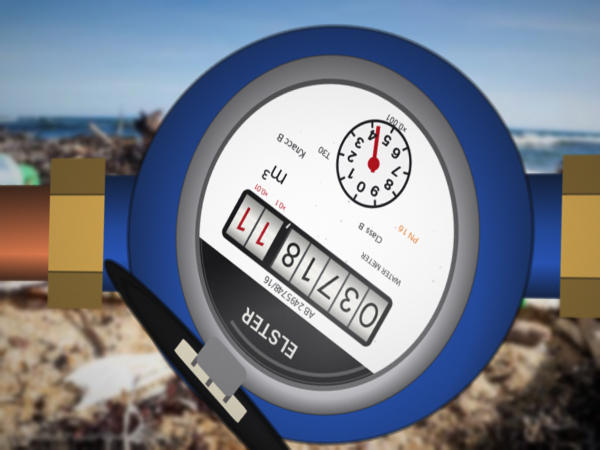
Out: 3718.114 m³
